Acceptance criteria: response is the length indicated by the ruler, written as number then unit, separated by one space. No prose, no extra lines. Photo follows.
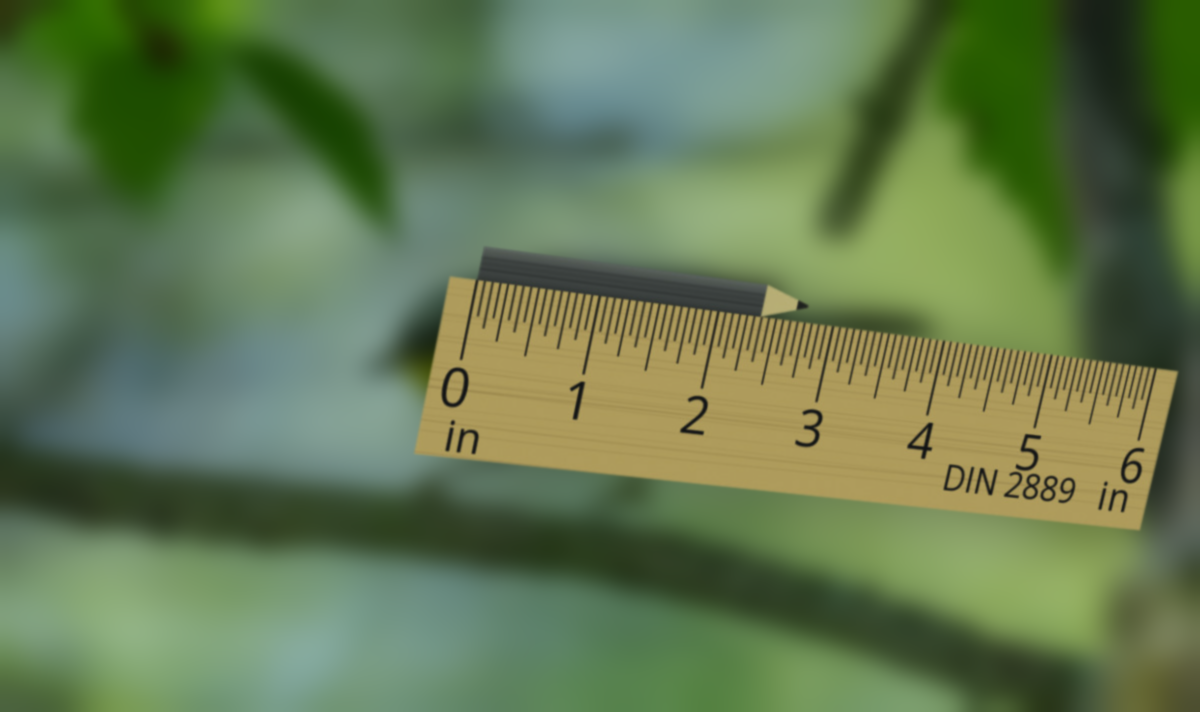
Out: 2.75 in
